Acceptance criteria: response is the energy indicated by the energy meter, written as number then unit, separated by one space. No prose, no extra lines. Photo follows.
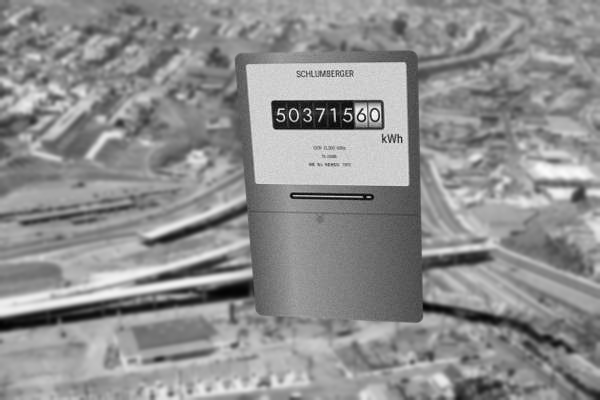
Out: 503715.60 kWh
